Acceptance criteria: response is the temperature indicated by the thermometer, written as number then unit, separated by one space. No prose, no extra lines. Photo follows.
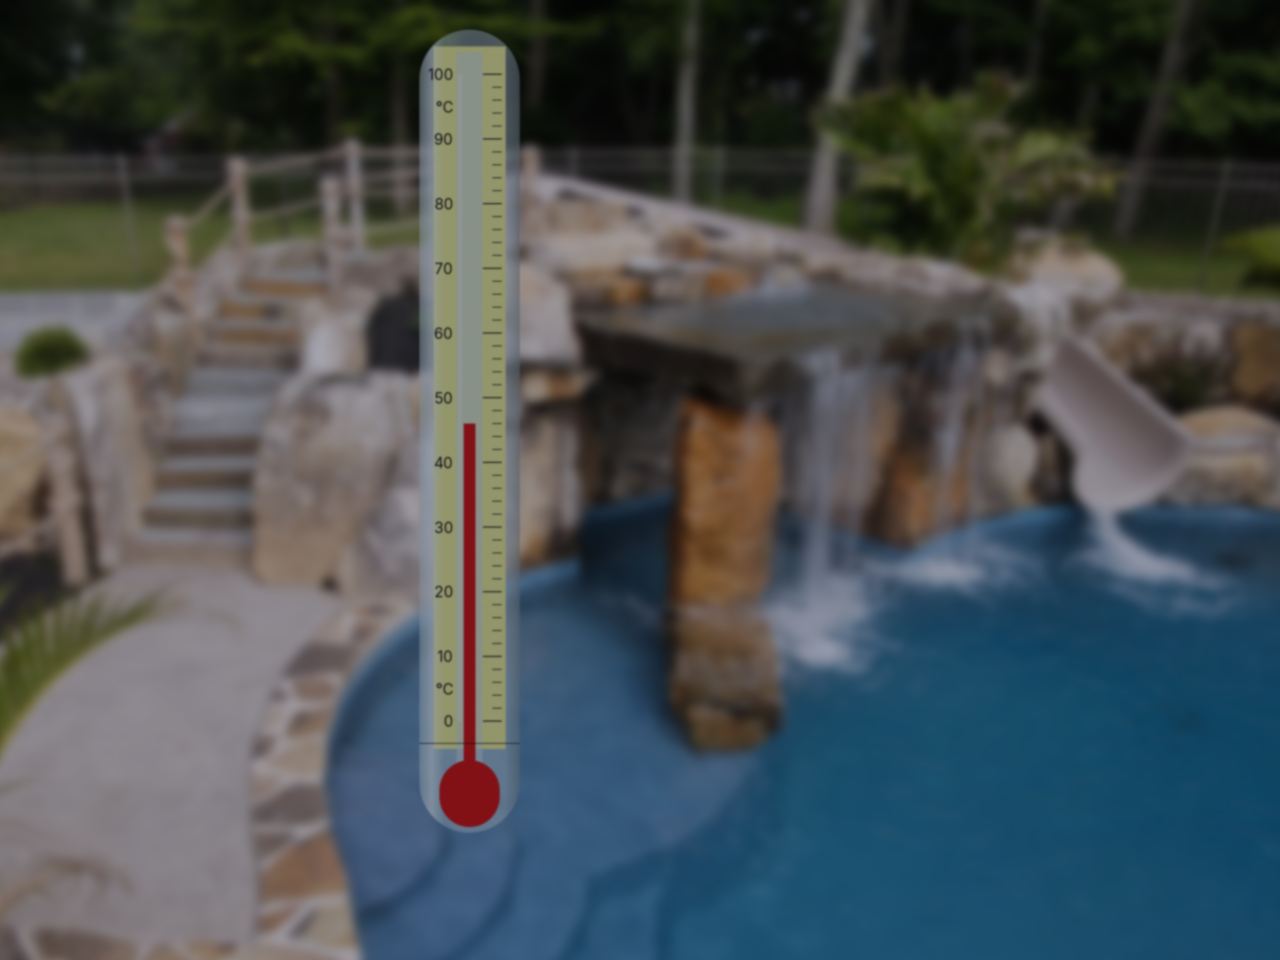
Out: 46 °C
